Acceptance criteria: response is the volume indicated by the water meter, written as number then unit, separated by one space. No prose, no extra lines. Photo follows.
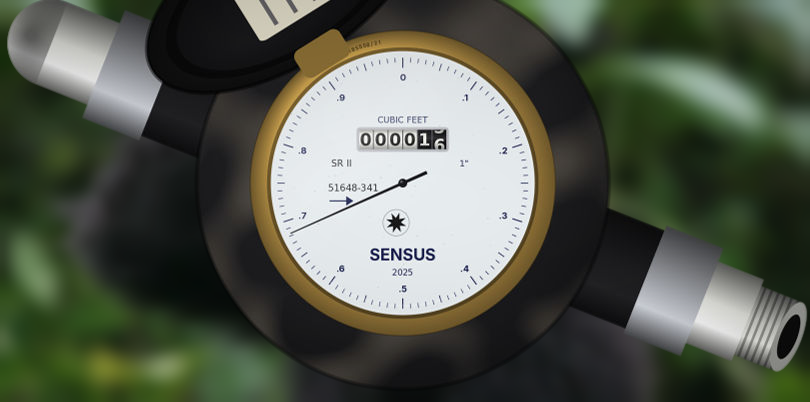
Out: 15.68 ft³
